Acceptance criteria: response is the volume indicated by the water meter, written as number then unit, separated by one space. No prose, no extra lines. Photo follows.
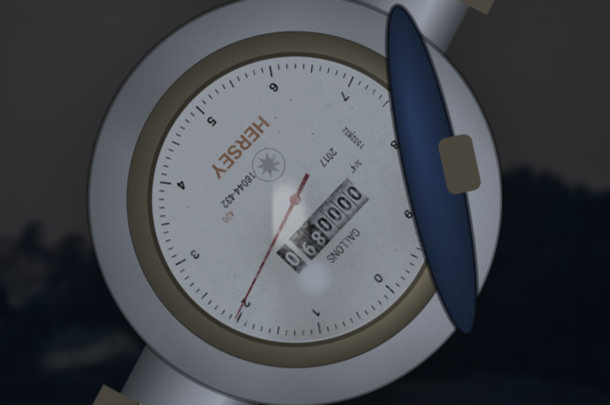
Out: 892.0 gal
